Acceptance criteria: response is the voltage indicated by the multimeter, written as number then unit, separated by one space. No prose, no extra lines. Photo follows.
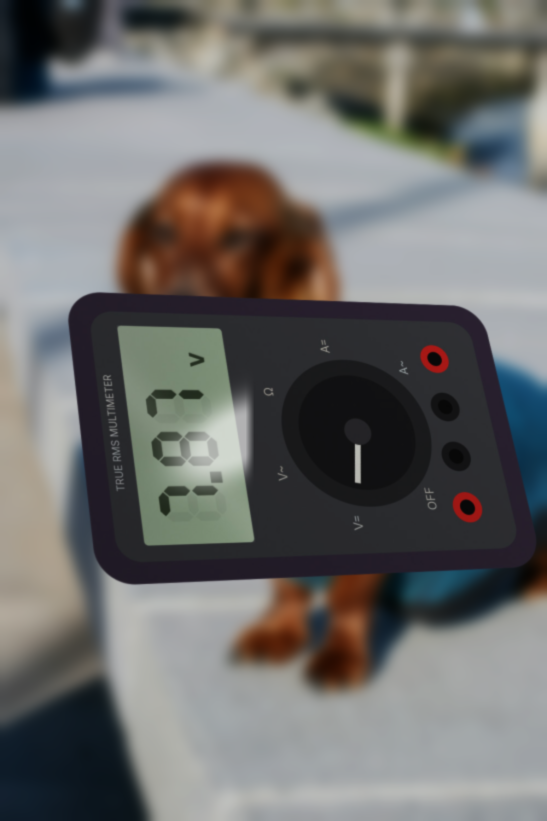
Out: 7.87 V
